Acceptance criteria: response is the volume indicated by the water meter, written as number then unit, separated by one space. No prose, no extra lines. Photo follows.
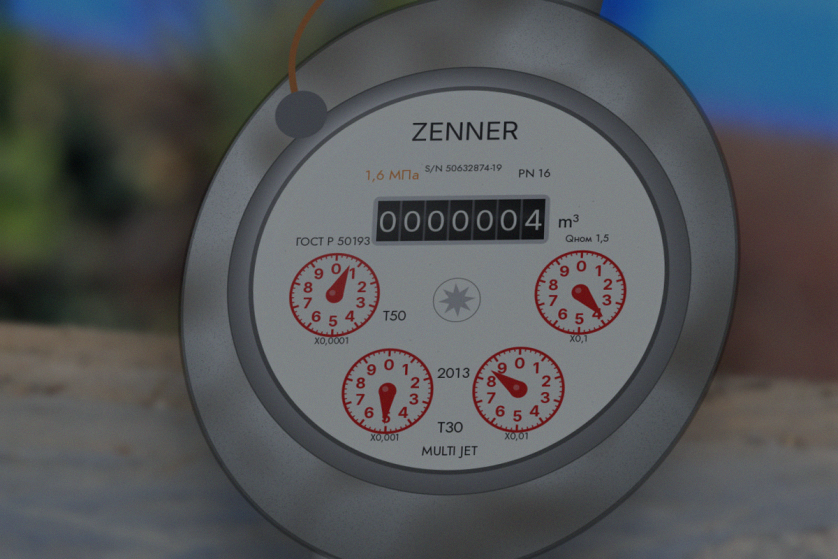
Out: 4.3850 m³
